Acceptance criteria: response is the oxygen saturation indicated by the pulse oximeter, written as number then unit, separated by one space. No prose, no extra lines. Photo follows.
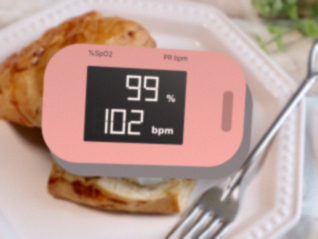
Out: 99 %
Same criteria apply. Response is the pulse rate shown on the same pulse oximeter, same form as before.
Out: 102 bpm
